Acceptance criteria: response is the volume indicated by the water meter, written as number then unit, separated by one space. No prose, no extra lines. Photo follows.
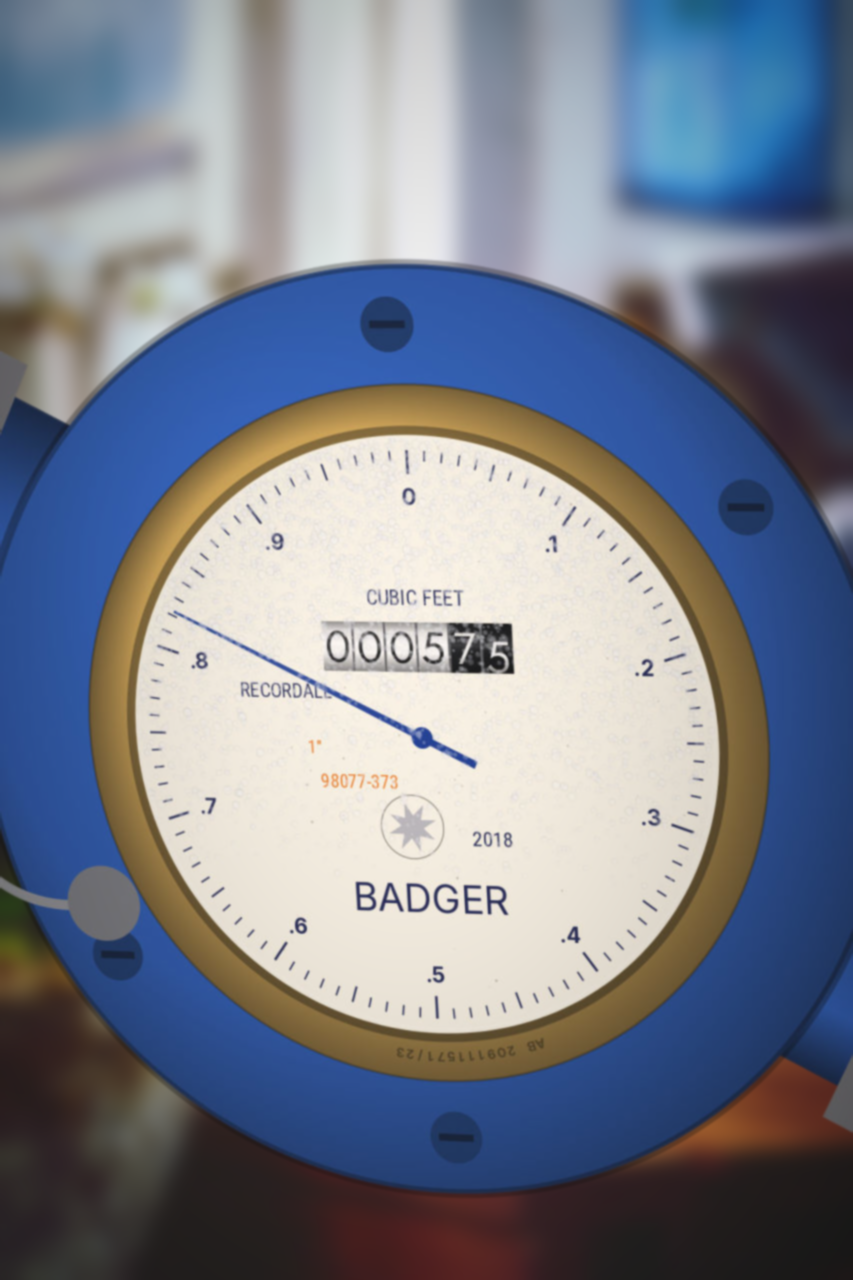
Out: 574.82 ft³
